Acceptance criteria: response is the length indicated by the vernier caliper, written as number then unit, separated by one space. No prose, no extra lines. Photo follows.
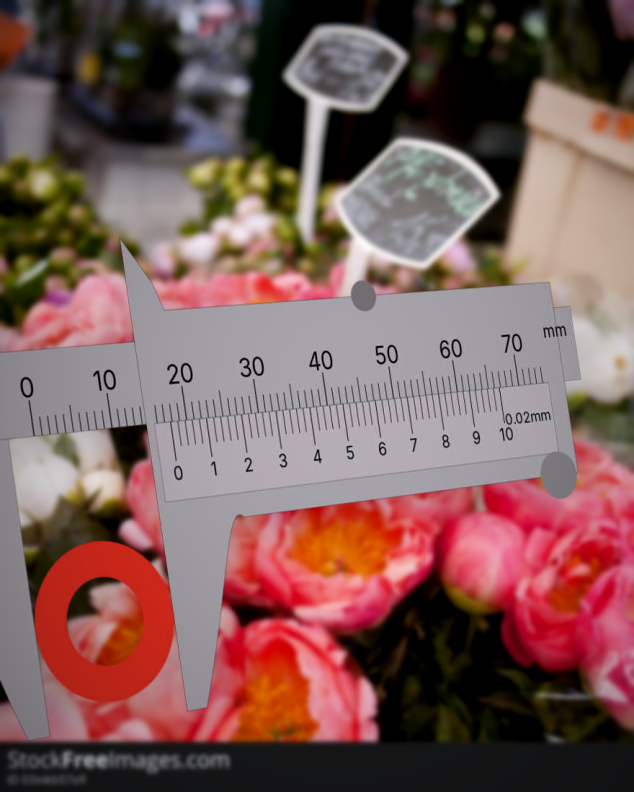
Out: 17.8 mm
